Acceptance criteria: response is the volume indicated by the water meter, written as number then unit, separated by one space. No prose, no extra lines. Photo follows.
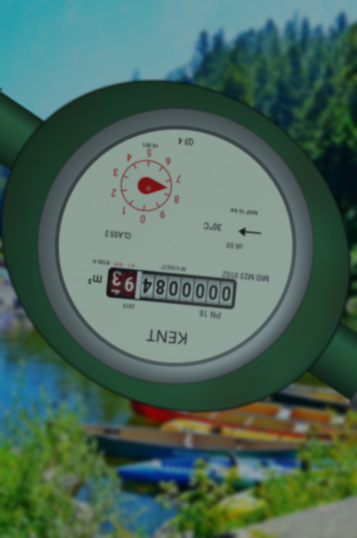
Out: 84.927 m³
